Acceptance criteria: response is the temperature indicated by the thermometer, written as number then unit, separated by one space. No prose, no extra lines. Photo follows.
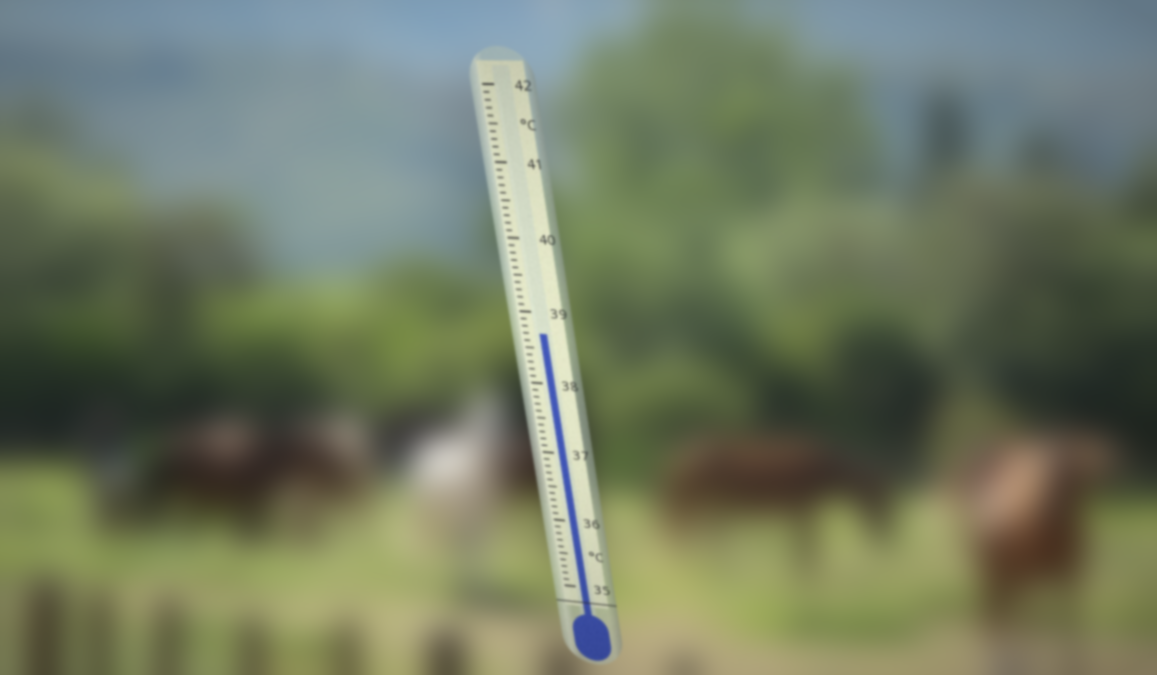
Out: 38.7 °C
